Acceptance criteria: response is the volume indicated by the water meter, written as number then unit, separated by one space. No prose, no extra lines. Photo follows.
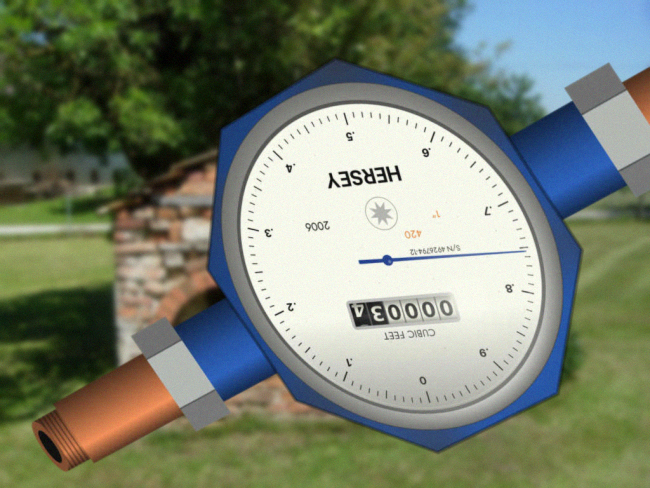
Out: 33.75 ft³
